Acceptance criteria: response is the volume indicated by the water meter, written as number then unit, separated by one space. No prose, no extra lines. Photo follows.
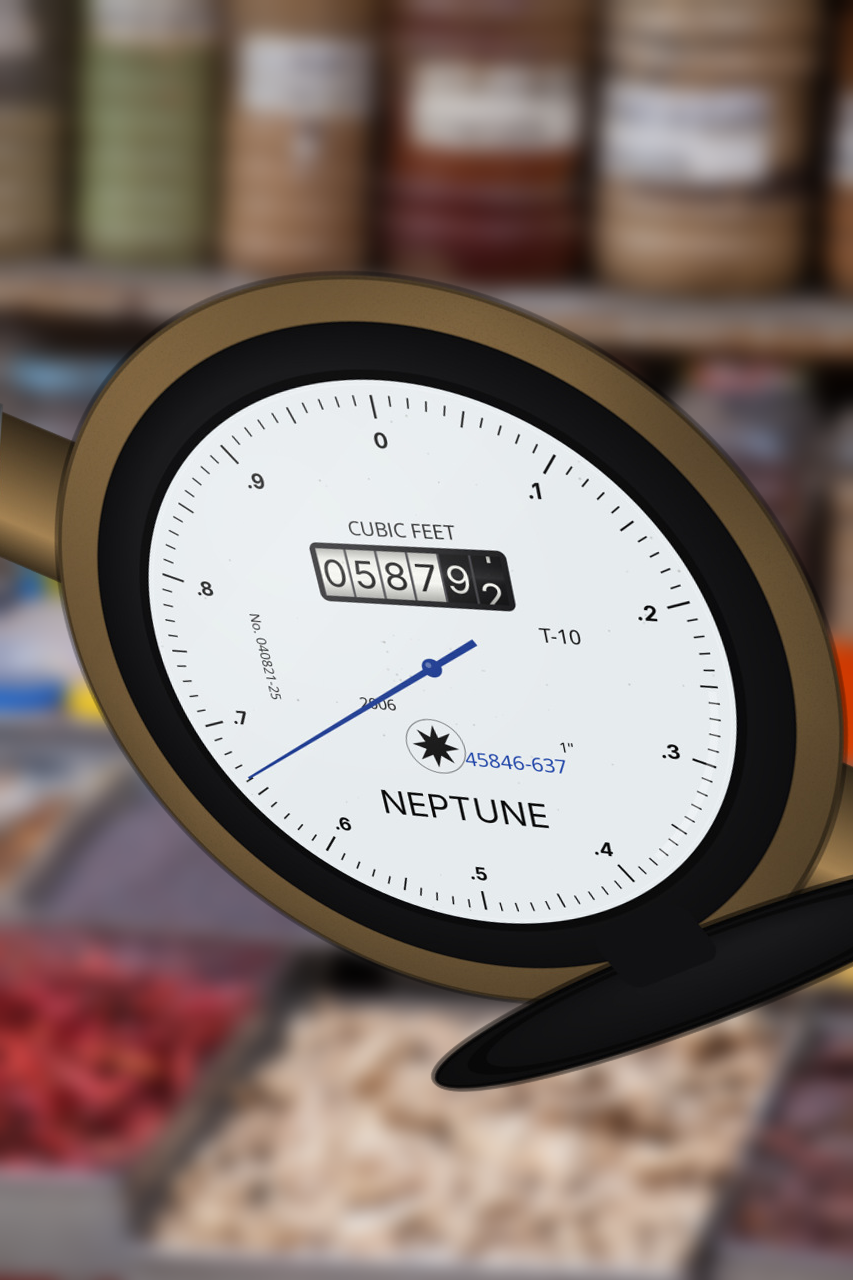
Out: 58791.66 ft³
